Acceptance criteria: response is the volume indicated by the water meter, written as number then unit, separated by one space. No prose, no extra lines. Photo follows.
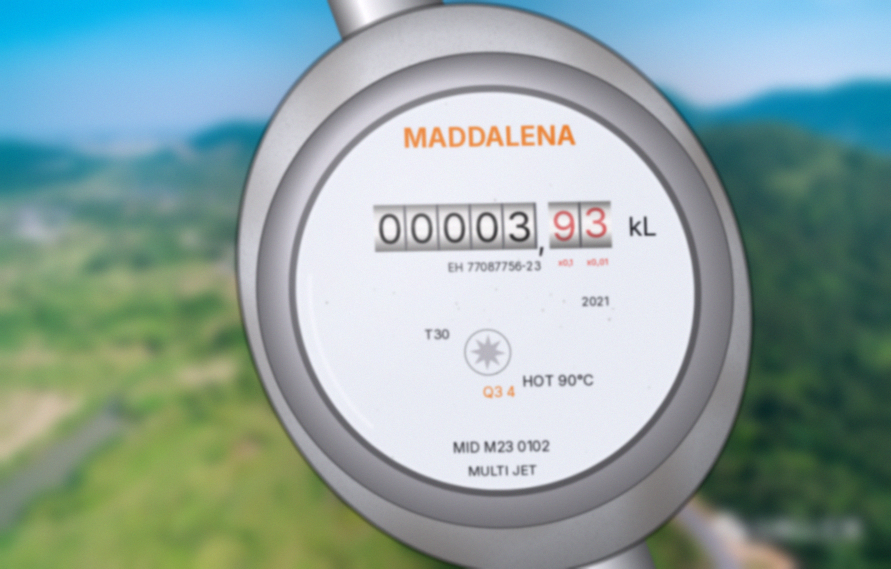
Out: 3.93 kL
